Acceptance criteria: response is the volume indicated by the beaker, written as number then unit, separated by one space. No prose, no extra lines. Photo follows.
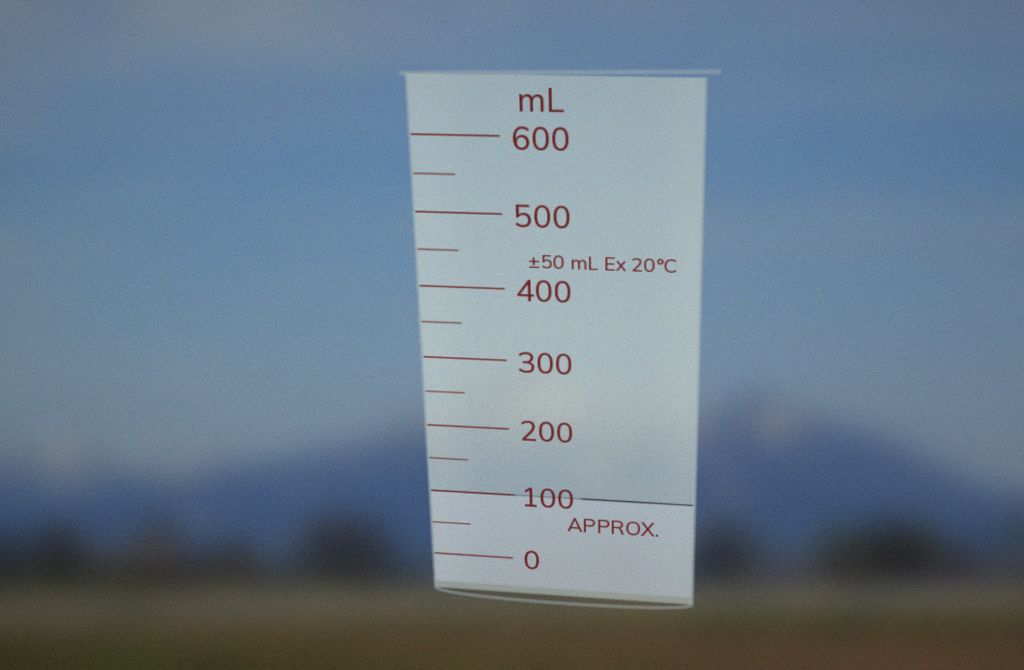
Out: 100 mL
